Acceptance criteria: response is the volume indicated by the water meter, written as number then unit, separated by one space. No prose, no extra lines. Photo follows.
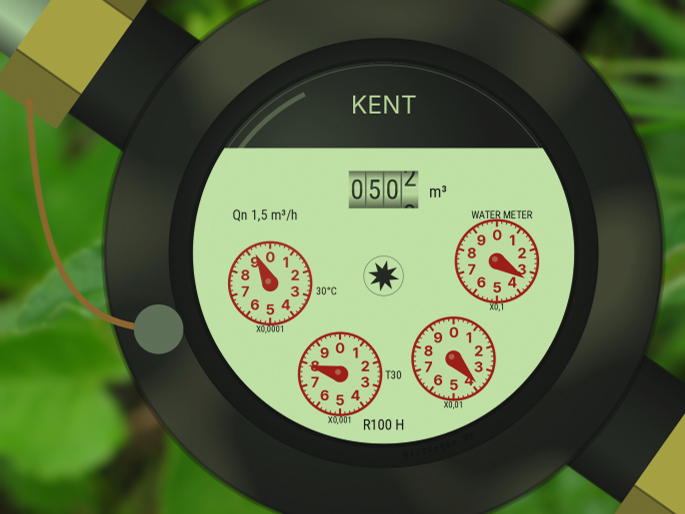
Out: 502.3379 m³
